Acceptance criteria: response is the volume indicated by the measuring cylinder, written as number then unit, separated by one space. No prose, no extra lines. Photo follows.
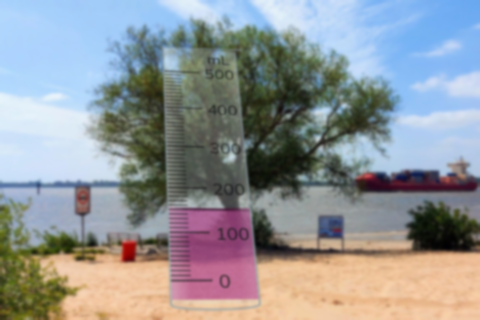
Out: 150 mL
